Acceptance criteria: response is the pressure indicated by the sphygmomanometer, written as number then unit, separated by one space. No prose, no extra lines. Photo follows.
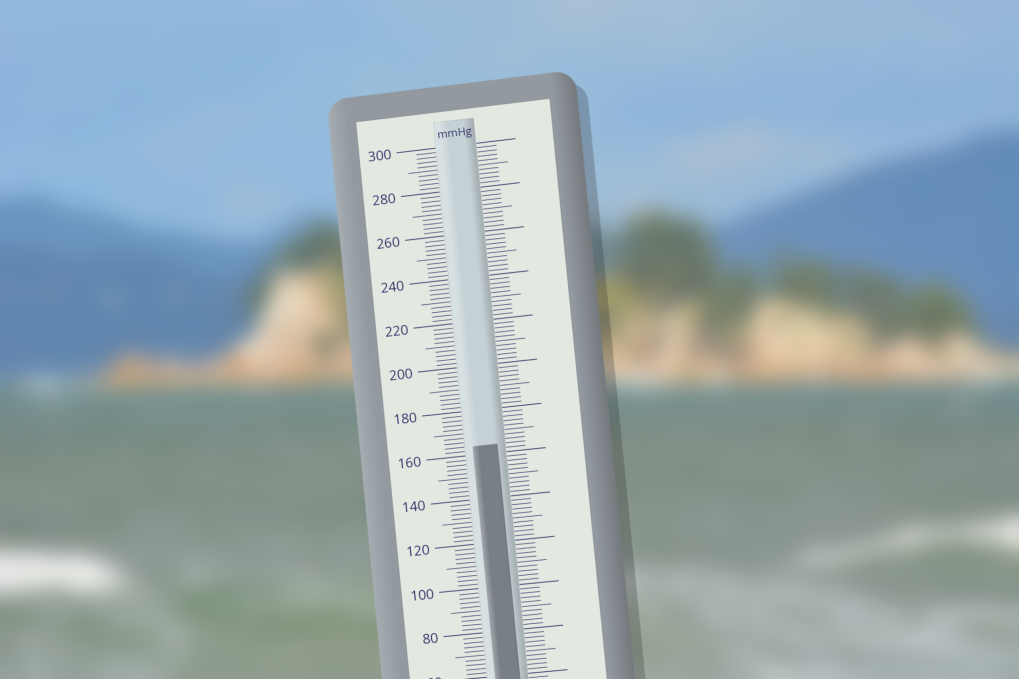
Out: 164 mmHg
